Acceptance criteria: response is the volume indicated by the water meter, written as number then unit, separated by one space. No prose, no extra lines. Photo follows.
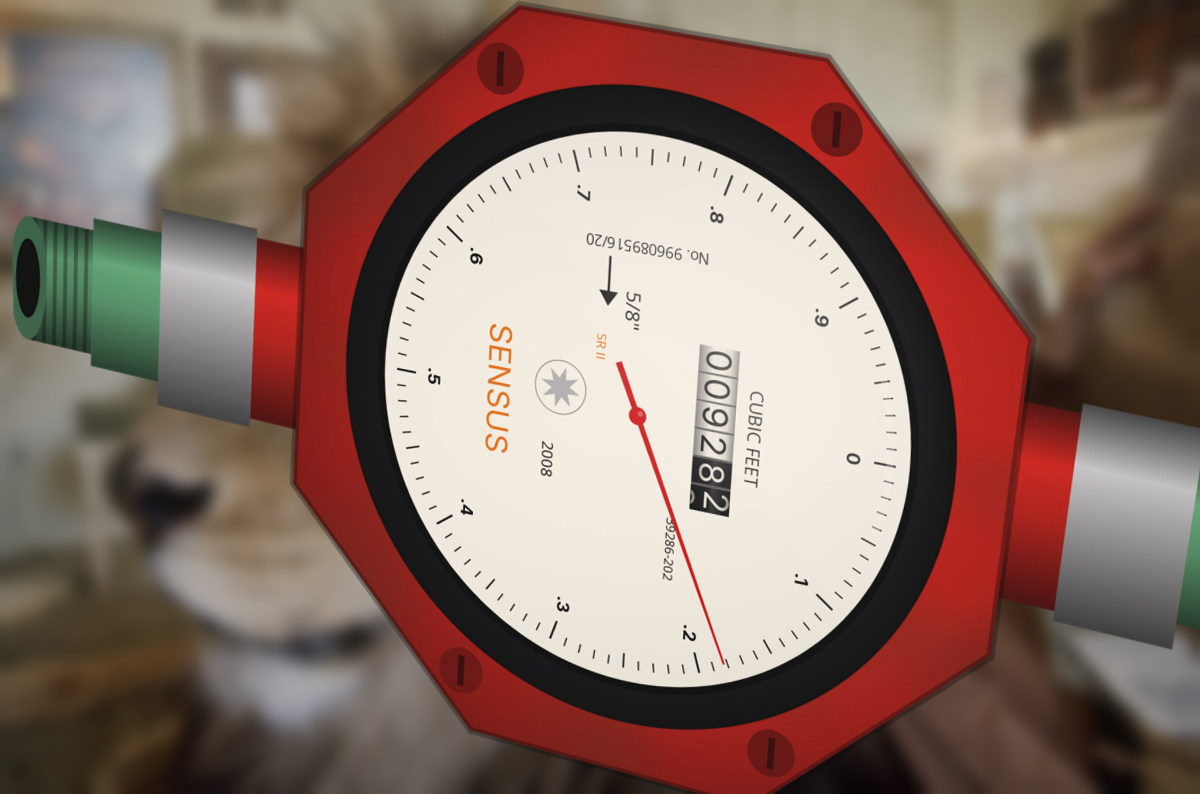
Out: 9282.18 ft³
